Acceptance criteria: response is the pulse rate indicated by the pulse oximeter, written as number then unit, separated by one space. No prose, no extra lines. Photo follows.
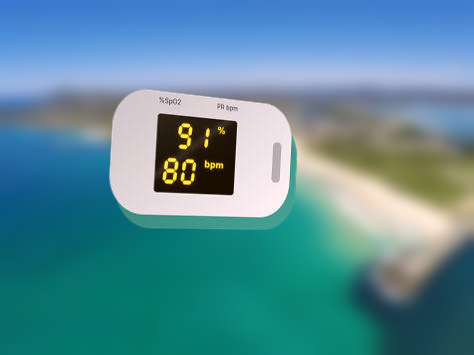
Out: 80 bpm
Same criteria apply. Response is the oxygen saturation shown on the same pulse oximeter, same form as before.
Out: 91 %
